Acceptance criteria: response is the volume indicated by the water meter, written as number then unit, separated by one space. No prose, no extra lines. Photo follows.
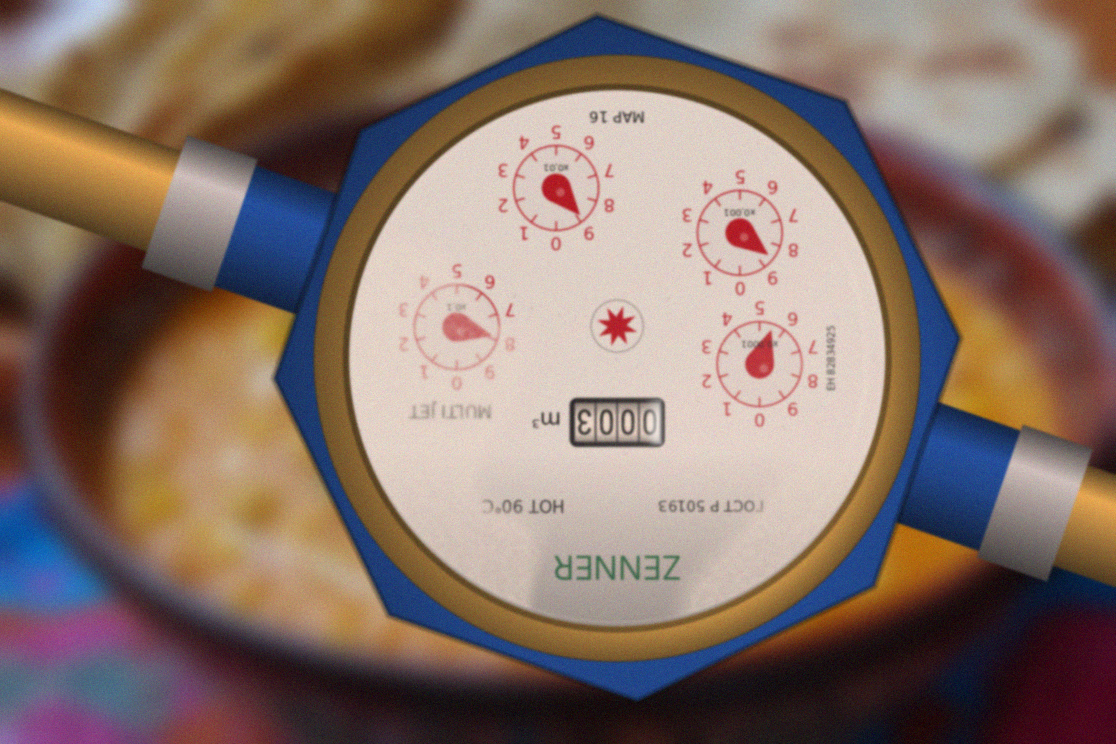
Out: 3.7885 m³
